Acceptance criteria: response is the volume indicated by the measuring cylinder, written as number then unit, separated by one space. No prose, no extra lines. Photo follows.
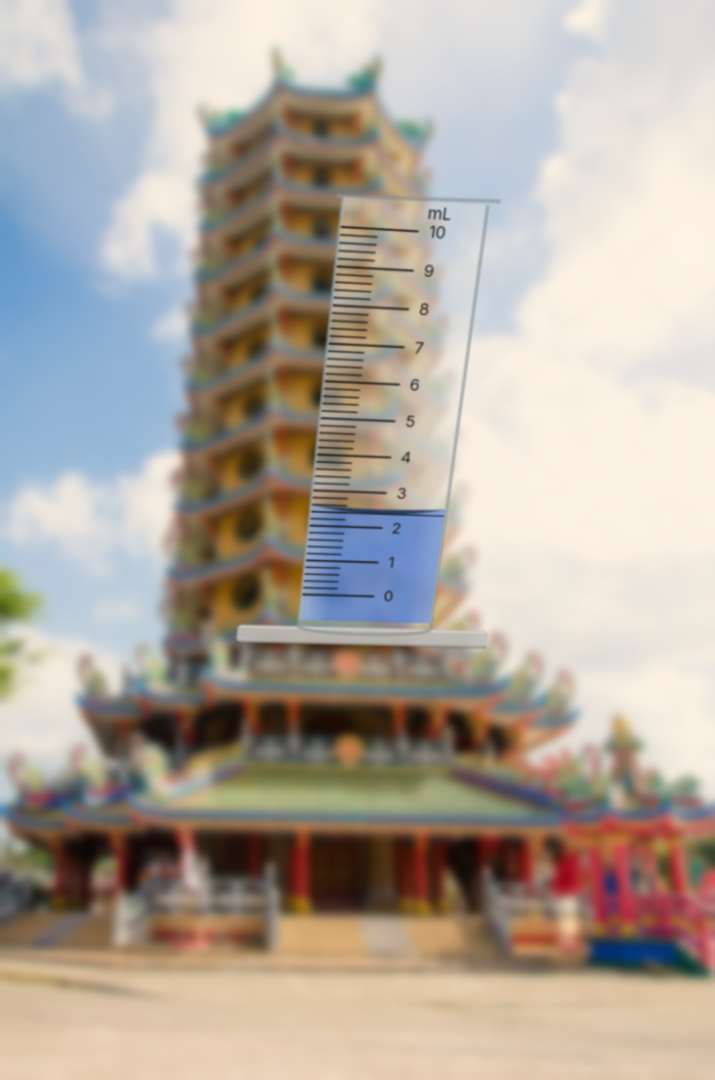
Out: 2.4 mL
